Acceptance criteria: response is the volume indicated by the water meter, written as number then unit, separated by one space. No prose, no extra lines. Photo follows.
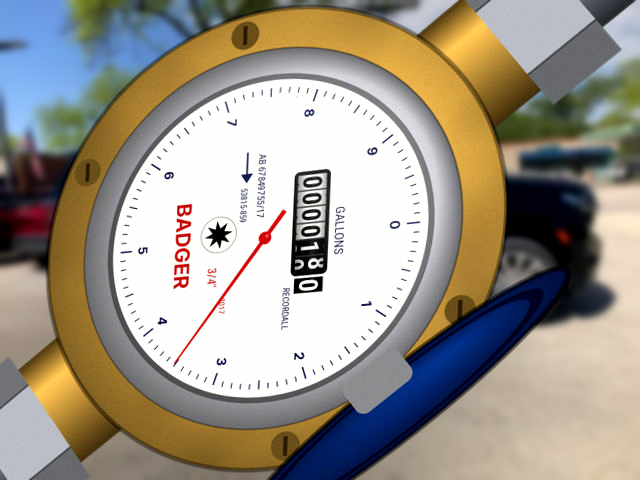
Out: 183.5 gal
